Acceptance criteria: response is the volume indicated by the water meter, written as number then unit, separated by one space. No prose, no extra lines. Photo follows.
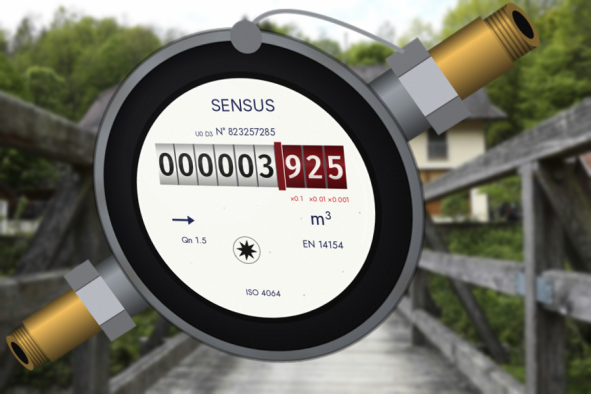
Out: 3.925 m³
